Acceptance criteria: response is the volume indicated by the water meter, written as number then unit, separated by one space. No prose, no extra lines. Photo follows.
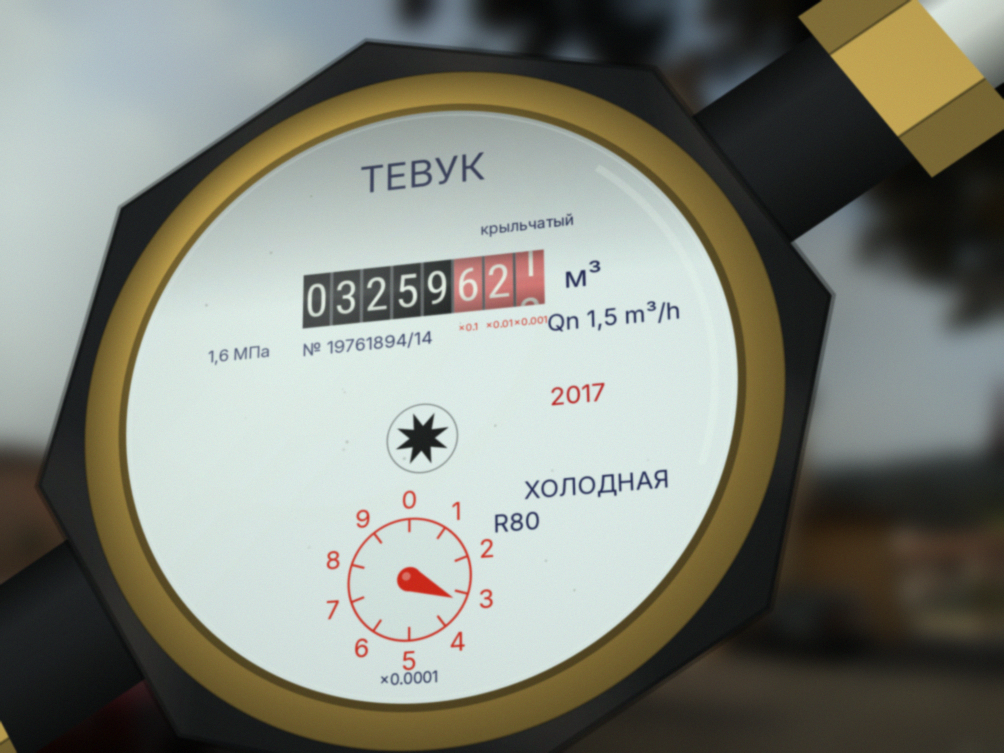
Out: 3259.6213 m³
